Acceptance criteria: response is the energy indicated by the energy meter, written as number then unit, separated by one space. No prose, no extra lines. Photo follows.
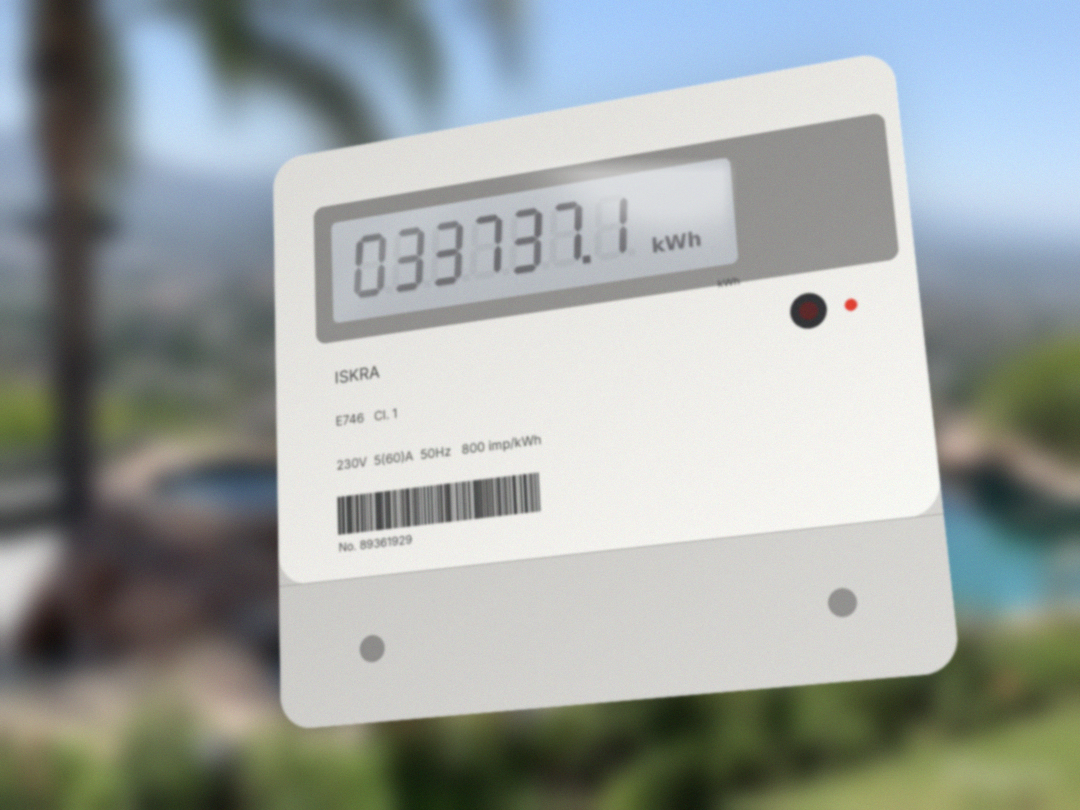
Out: 33737.1 kWh
